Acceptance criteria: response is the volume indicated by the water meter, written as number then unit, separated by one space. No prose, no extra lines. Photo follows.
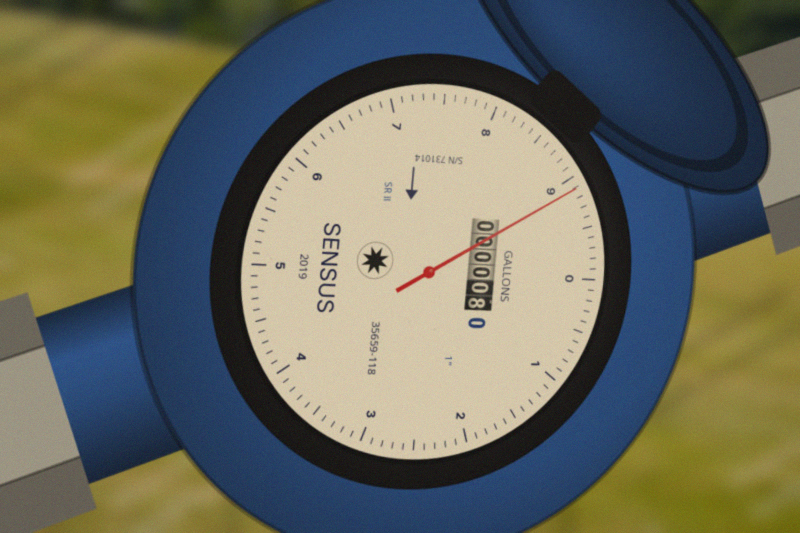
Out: 79.1 gal
